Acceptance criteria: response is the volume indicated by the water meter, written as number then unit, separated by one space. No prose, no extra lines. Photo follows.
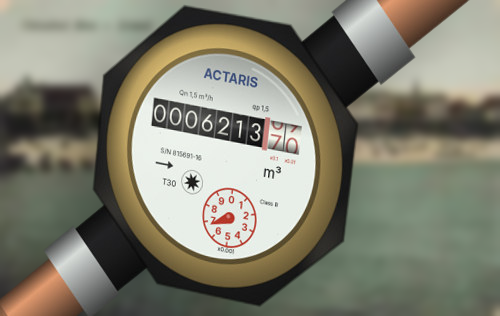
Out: 6213.696 m³
